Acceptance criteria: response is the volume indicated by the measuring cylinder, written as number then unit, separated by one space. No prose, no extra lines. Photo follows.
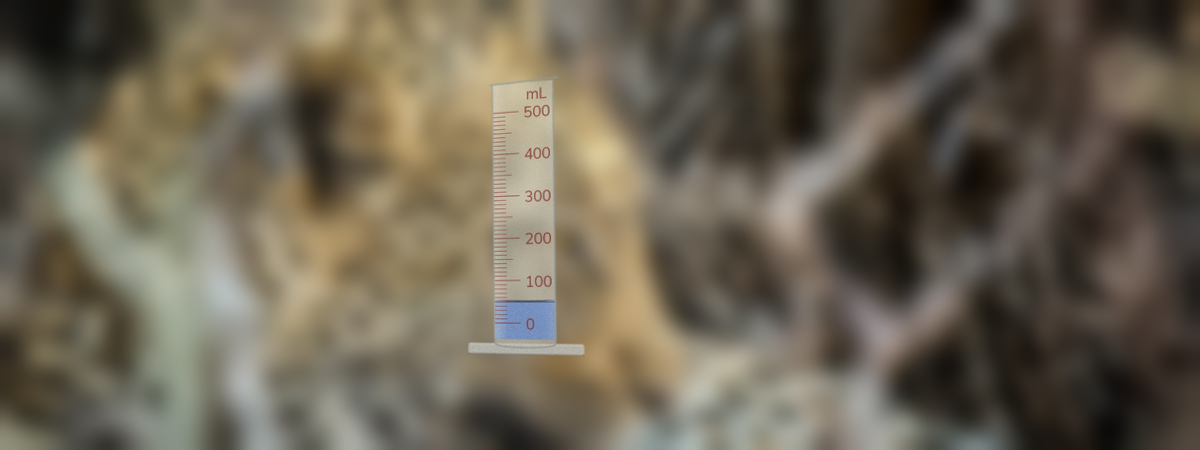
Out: 50 mL
